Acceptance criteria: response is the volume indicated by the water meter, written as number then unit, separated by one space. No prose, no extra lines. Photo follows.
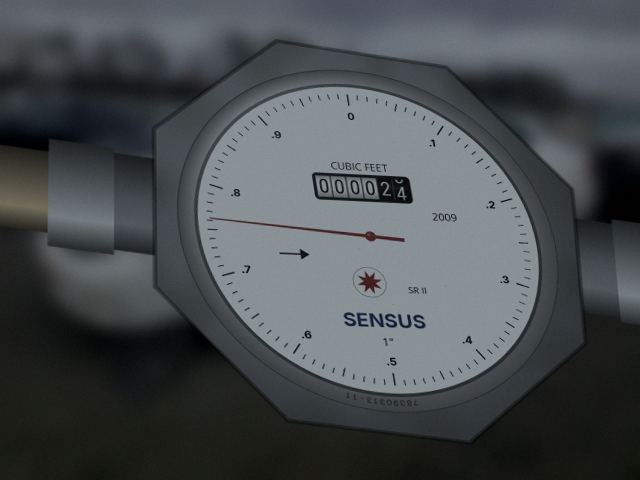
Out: 23.76 ft³
